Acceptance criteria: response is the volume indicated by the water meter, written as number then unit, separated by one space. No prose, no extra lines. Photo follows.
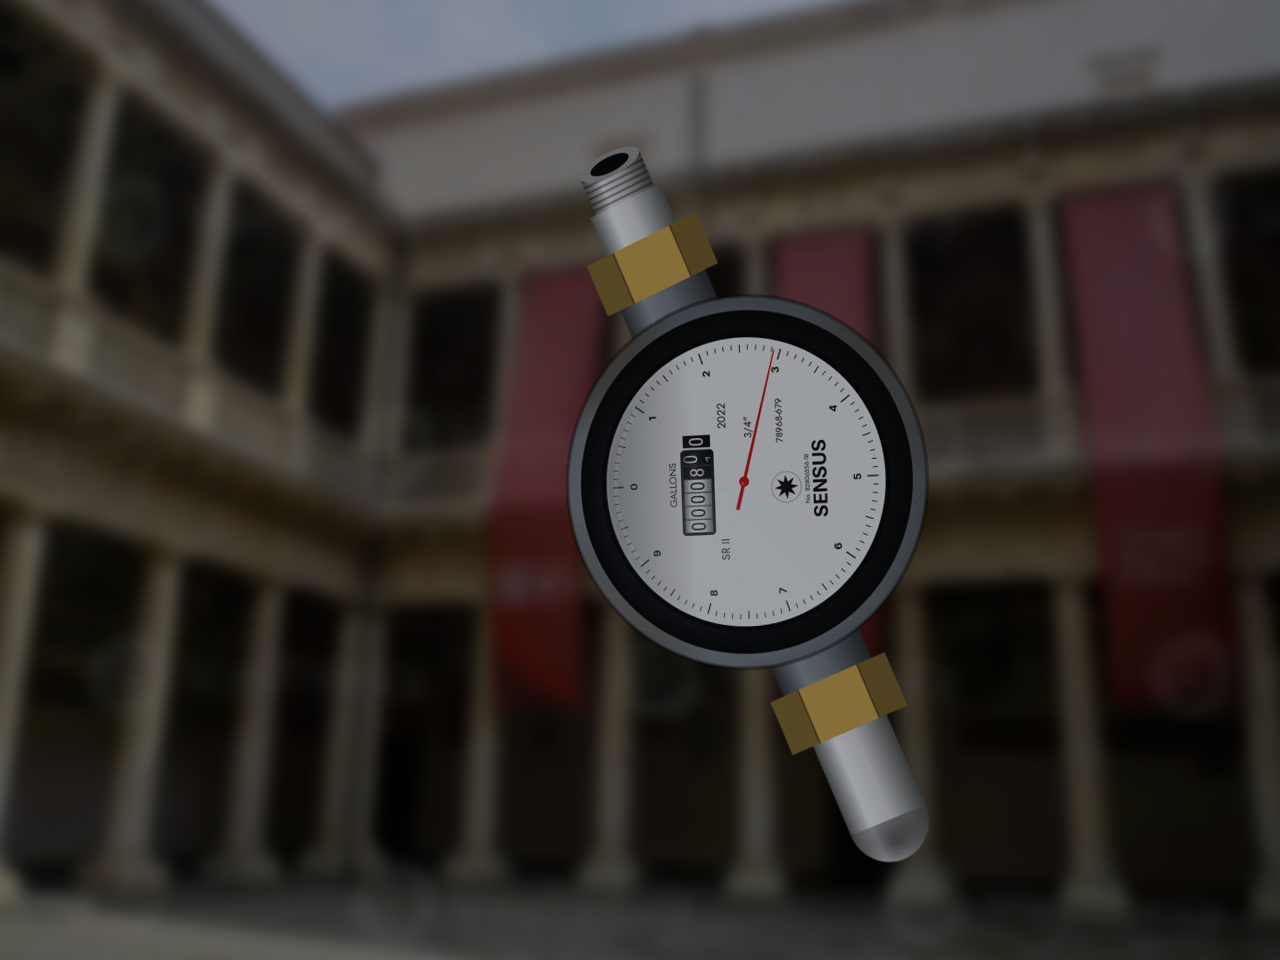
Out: 802.9 gal
